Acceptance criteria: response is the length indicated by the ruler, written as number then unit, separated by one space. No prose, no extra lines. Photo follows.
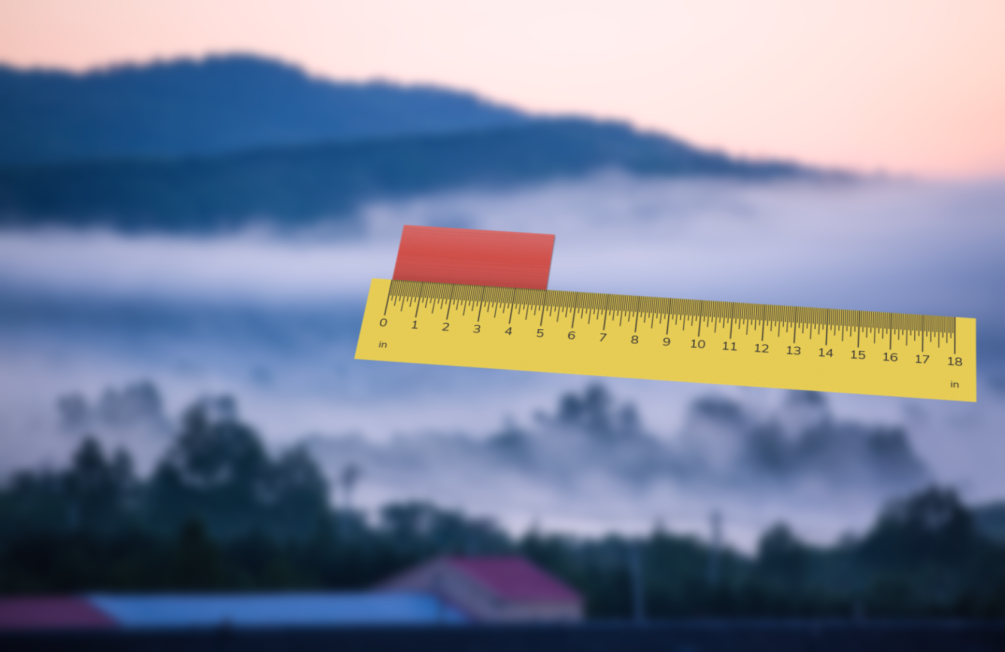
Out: 5 in
